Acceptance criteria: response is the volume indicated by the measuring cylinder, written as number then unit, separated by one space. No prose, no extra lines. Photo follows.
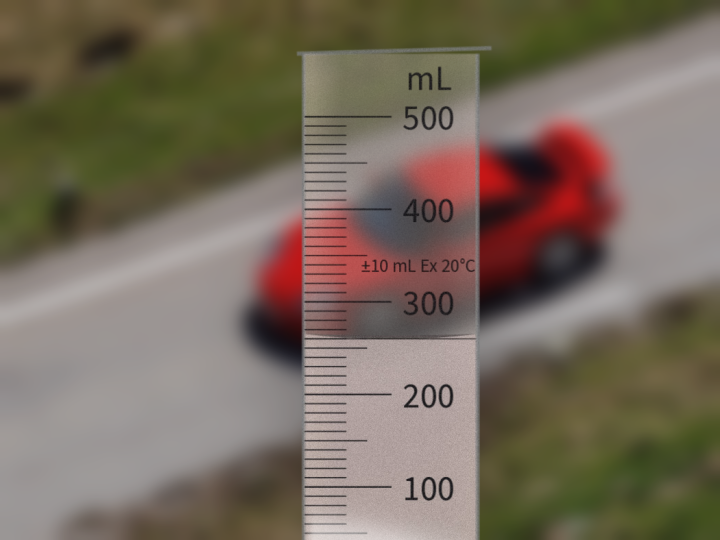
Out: 260 mL
